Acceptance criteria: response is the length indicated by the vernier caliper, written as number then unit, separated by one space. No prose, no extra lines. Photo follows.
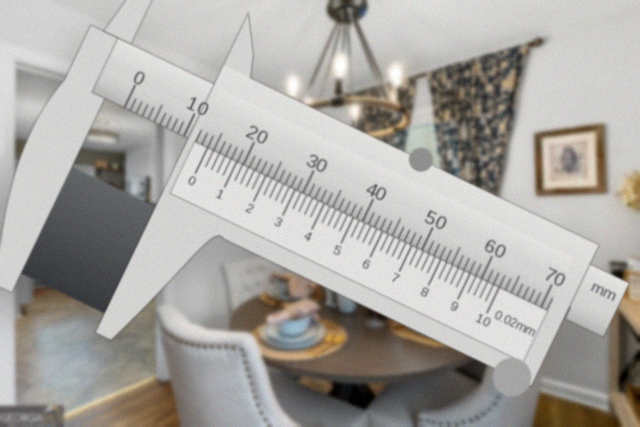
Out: 14.0 mm
